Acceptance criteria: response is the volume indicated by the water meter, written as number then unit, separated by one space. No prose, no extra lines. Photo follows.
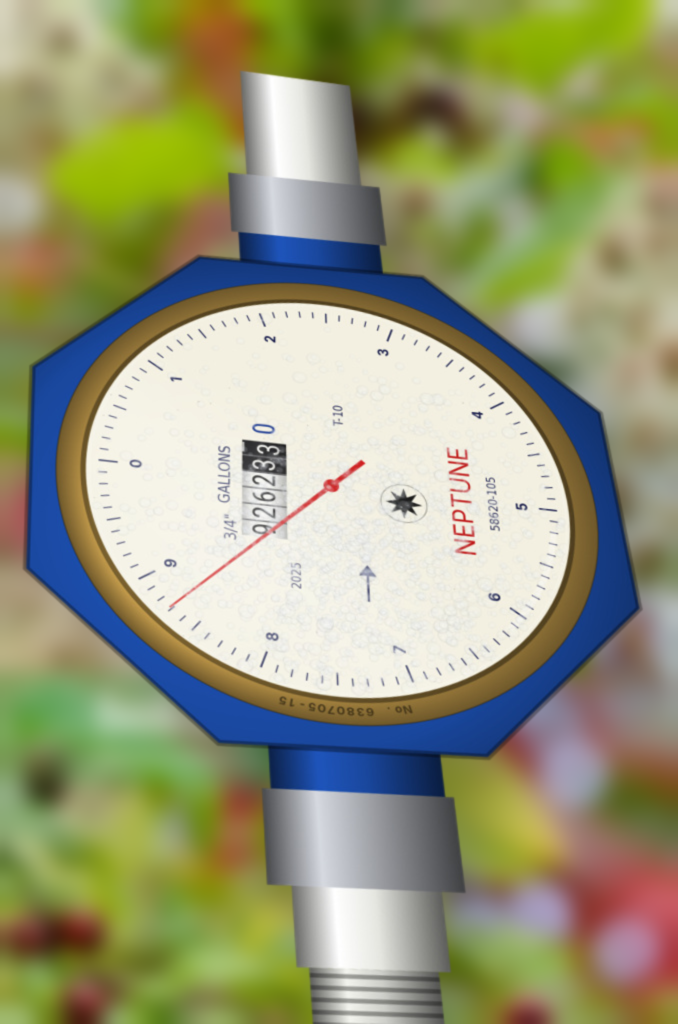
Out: 9262328.7 gal
